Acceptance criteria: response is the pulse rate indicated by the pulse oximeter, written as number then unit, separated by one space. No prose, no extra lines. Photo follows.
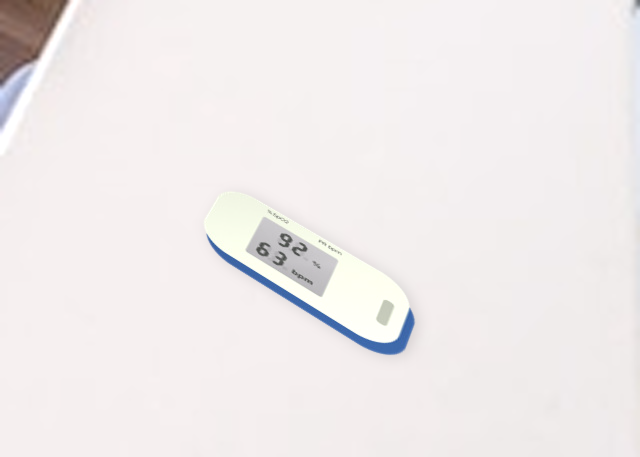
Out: 63 bpm
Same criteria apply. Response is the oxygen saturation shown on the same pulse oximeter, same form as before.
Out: 92 %
